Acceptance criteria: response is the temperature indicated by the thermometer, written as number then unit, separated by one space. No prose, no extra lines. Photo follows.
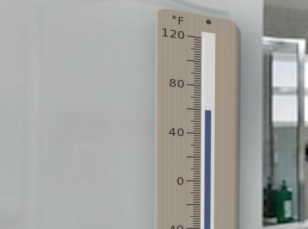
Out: 60 °F
